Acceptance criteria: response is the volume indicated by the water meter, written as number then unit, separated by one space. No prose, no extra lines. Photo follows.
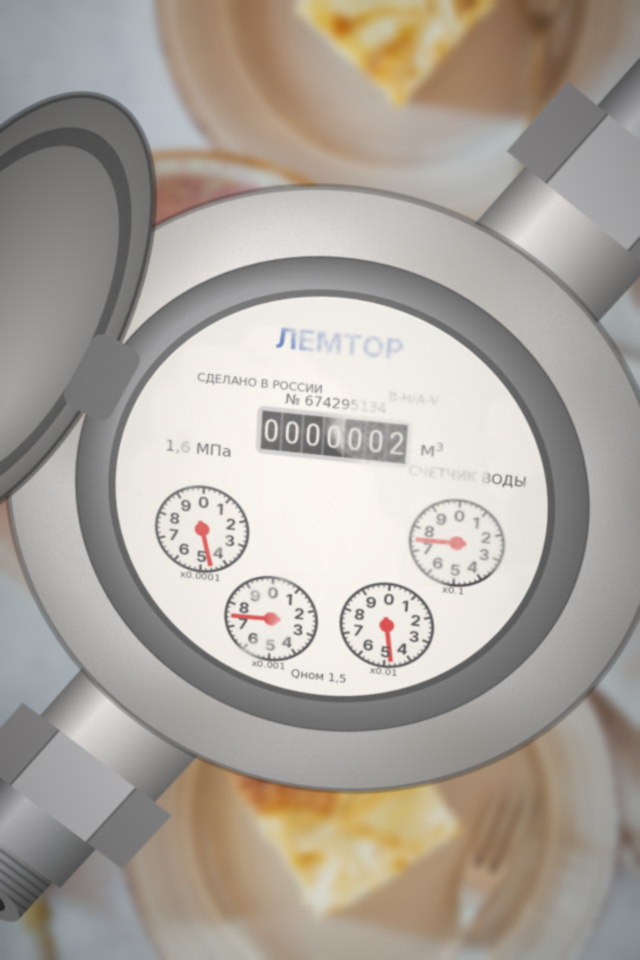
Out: 2.7474 m³
